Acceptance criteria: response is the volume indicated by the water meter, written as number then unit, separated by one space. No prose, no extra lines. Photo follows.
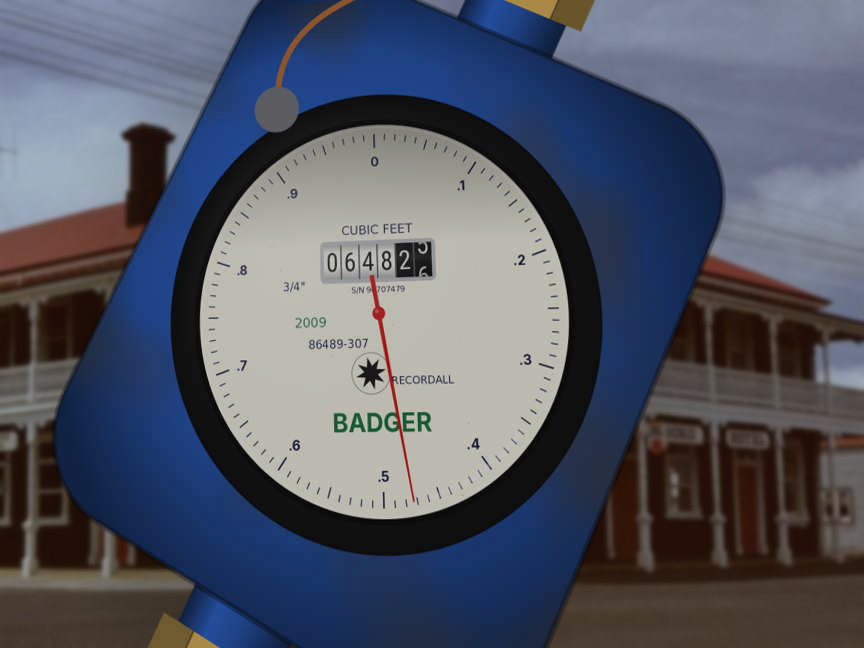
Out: 64825.47 ft³
